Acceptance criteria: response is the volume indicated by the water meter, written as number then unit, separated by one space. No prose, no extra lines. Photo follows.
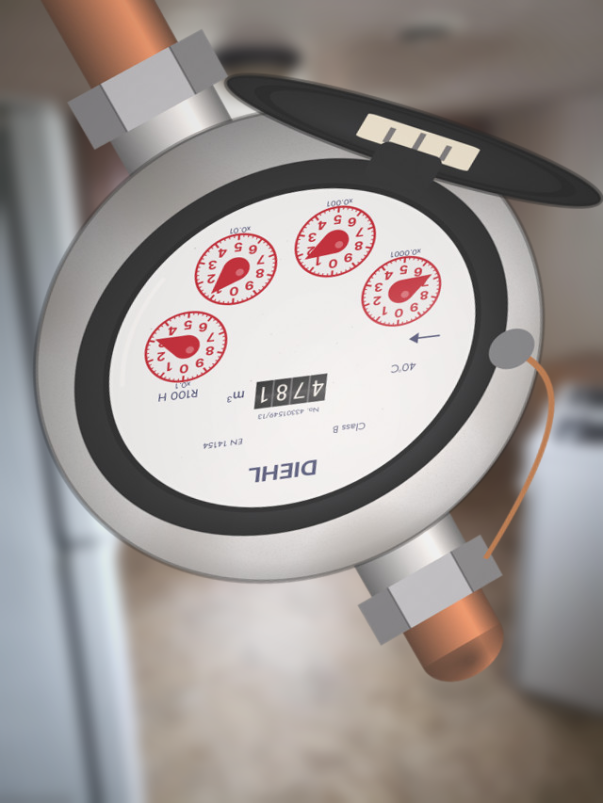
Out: 4781.3116 m³
